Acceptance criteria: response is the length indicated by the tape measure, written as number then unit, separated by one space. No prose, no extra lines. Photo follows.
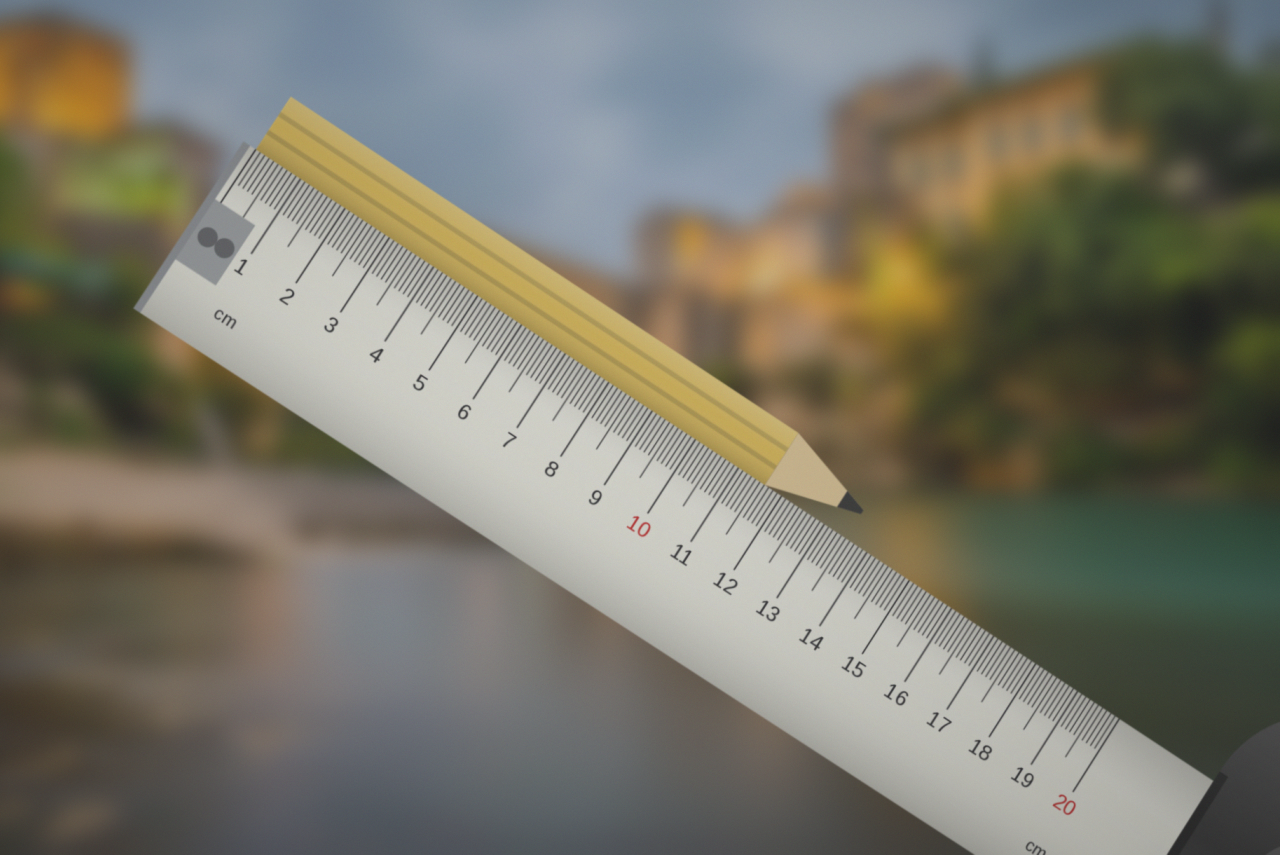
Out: 13.5 cm
